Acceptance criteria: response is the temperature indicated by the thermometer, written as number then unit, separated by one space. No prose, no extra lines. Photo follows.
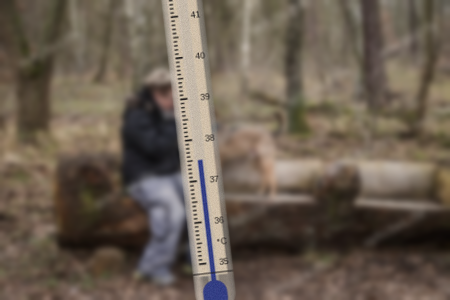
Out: 37.5 °C
